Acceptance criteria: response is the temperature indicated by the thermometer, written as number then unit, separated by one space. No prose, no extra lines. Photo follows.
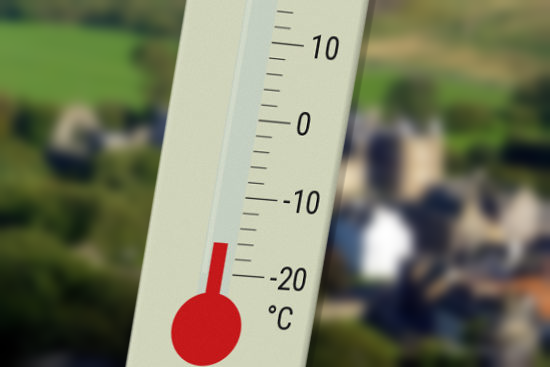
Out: -16 °C
